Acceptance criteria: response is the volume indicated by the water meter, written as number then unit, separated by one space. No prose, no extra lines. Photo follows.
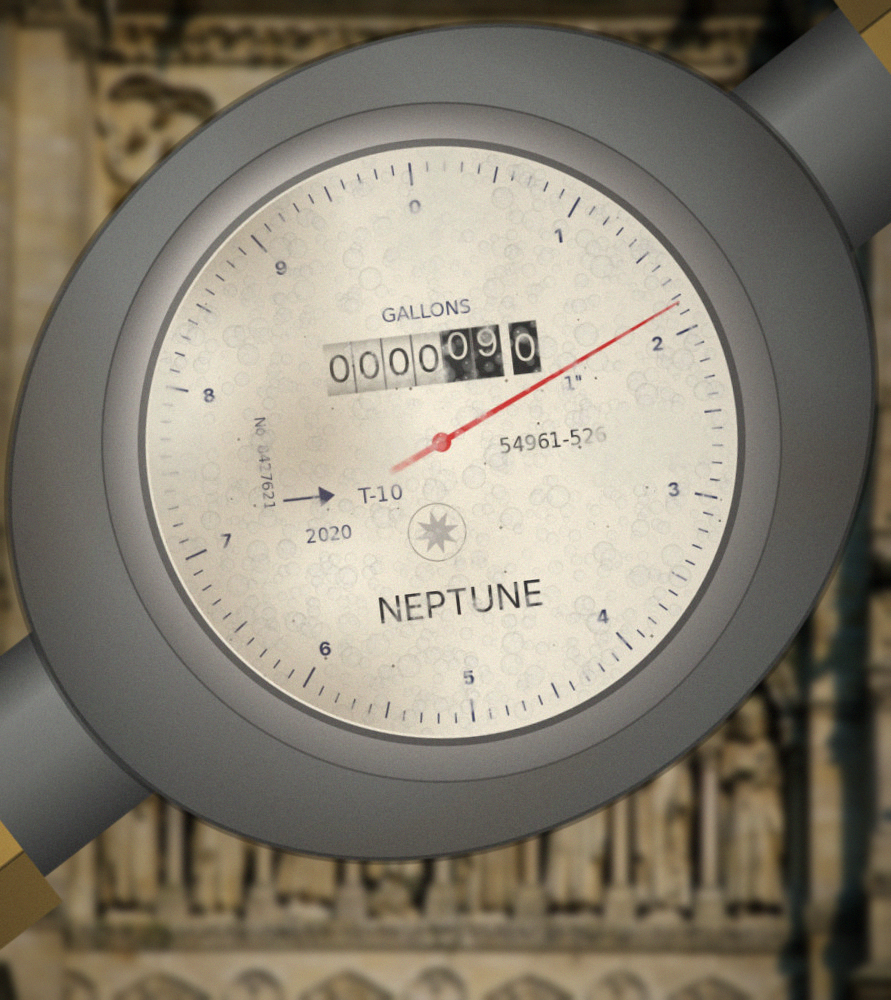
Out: 91.8 gal
